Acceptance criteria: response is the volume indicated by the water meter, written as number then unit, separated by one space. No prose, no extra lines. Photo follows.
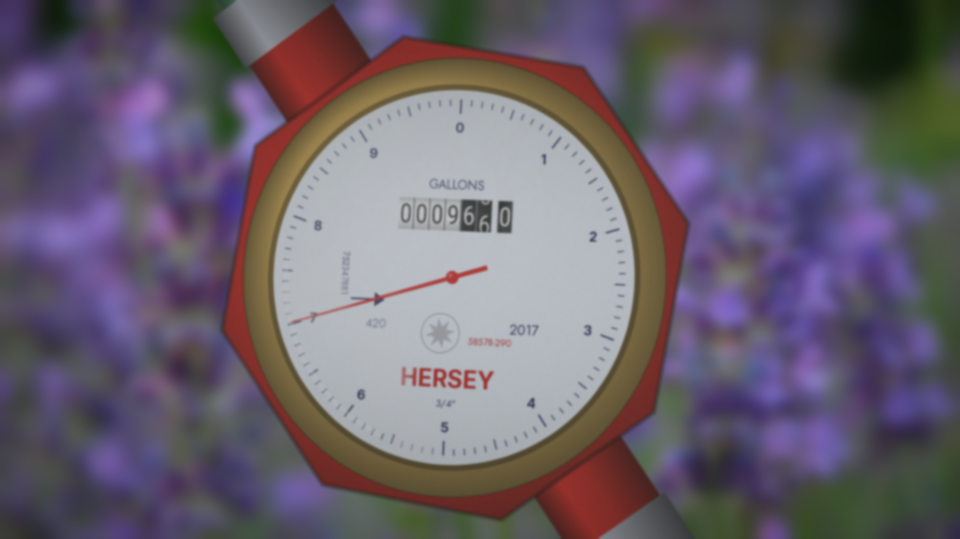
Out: 9657.0 gal
